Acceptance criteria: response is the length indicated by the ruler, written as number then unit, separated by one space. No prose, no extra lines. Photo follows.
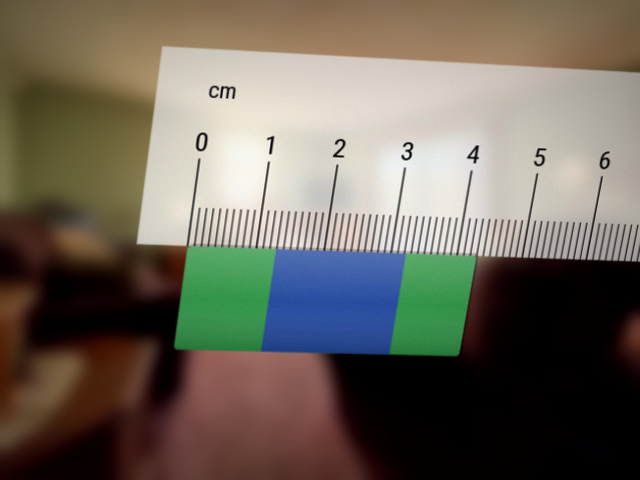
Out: 4.3 cm
